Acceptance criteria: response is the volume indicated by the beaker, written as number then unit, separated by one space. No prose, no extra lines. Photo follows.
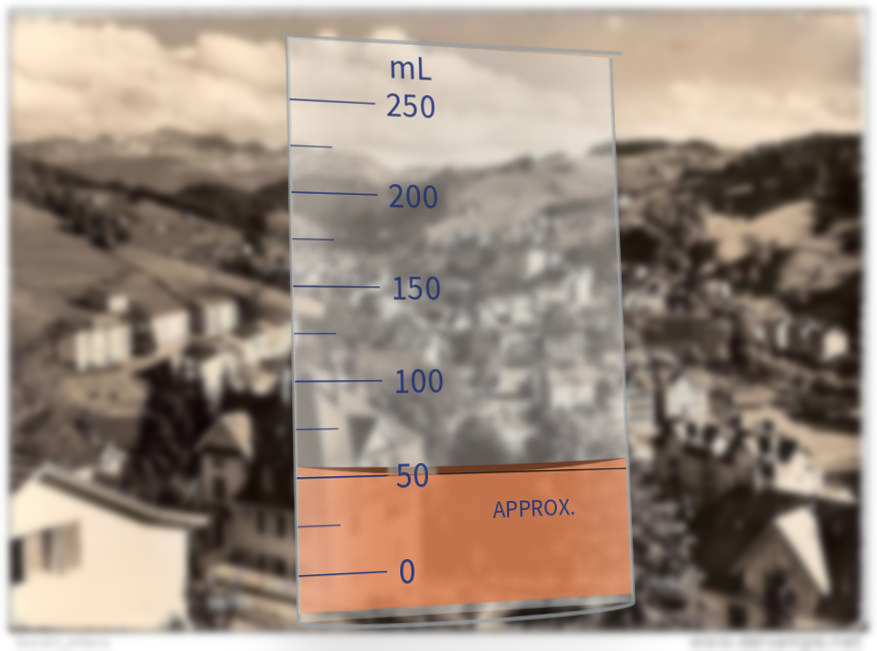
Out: 50 mL
